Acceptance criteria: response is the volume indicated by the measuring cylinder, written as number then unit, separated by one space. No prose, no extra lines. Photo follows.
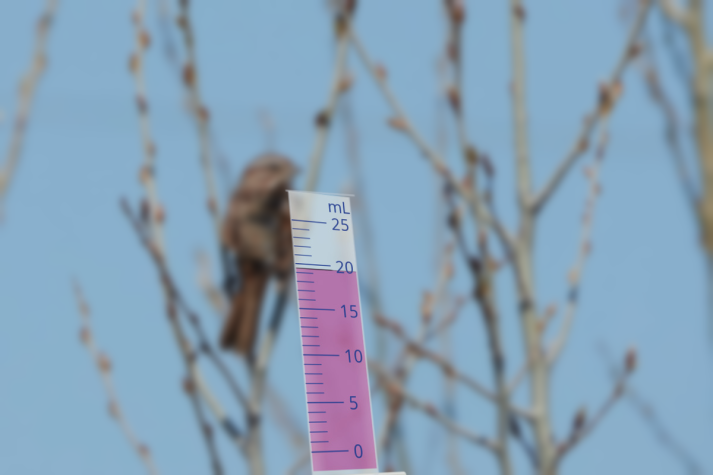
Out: 19.5 mL
